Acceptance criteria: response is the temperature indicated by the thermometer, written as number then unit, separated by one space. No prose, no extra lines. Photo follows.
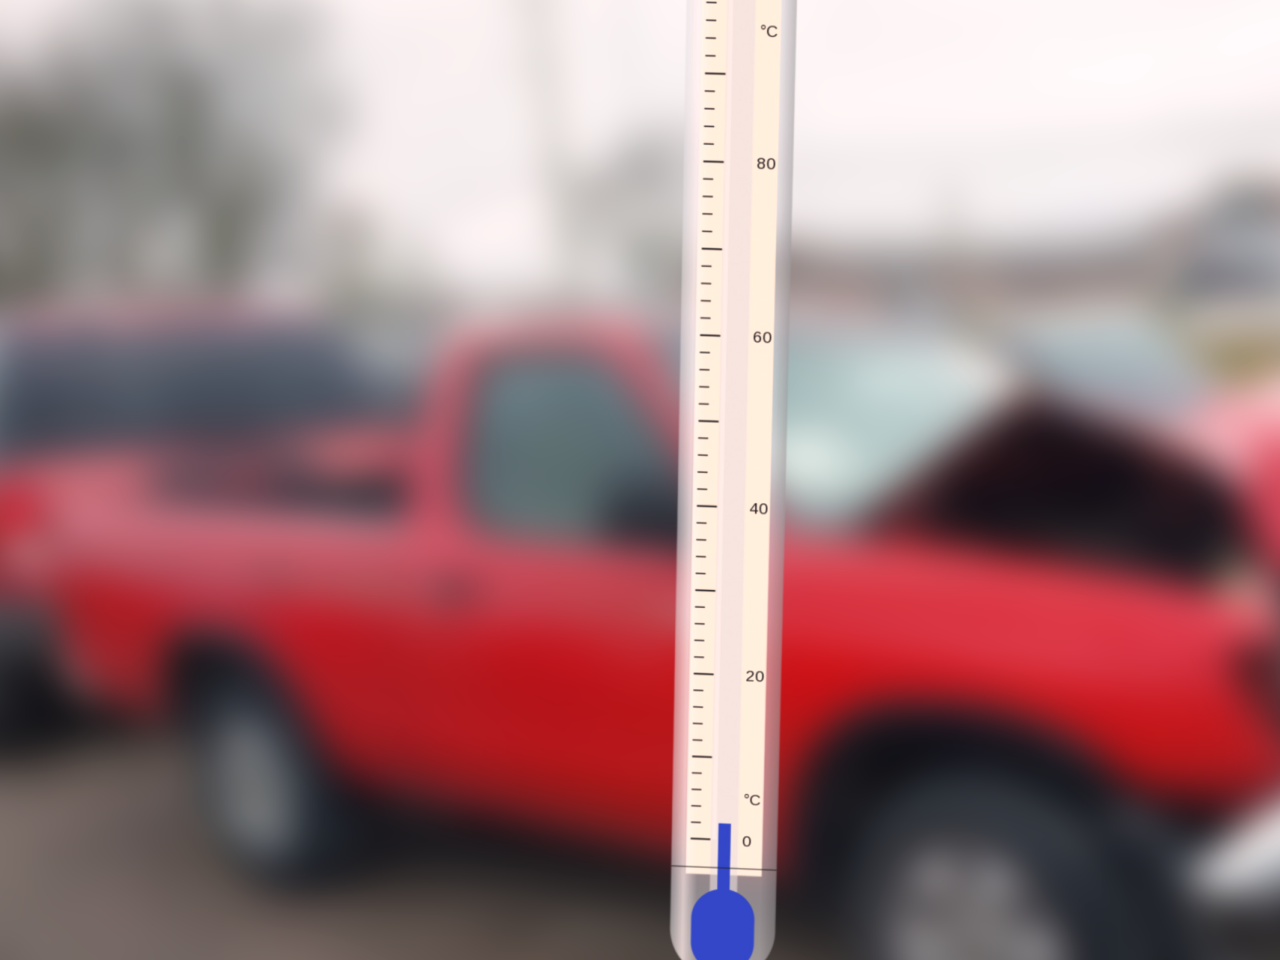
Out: 2 °C
